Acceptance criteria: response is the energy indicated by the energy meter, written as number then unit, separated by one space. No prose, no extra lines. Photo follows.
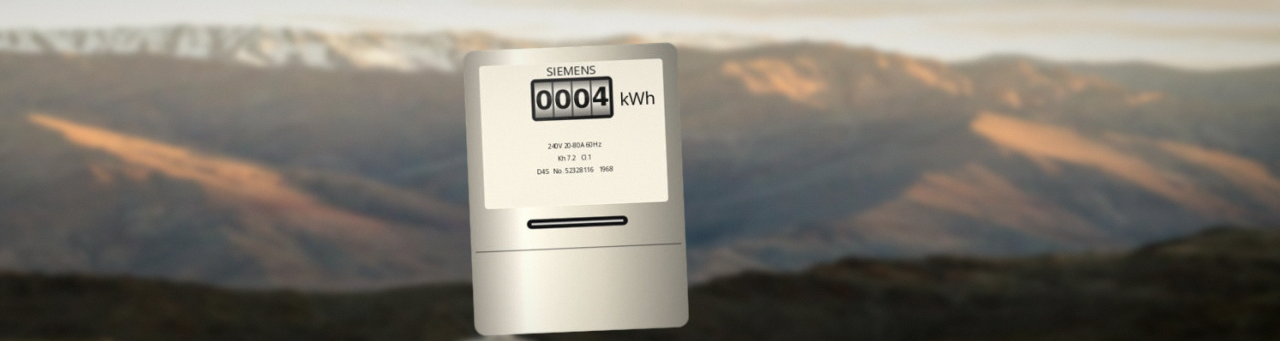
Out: 4 kWh
